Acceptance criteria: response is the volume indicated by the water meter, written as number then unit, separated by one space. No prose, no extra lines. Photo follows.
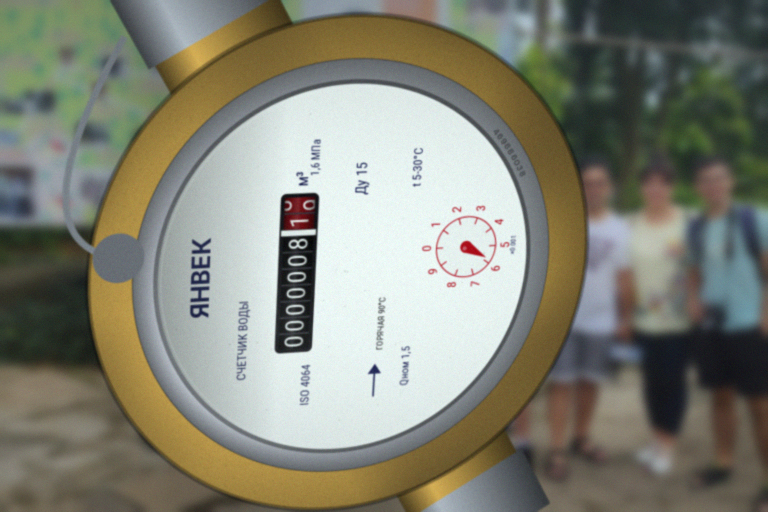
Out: 8.185 m³
